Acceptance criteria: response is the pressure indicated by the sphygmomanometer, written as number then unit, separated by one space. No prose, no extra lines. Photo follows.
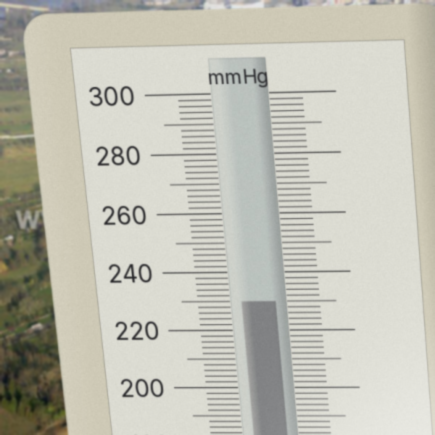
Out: 230 mmHg
